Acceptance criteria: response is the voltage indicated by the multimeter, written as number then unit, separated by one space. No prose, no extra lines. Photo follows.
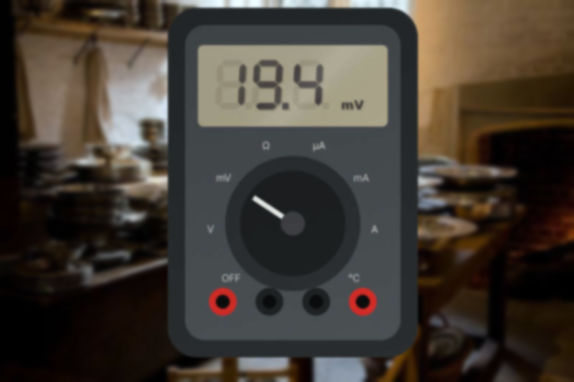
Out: 19.4 mV
